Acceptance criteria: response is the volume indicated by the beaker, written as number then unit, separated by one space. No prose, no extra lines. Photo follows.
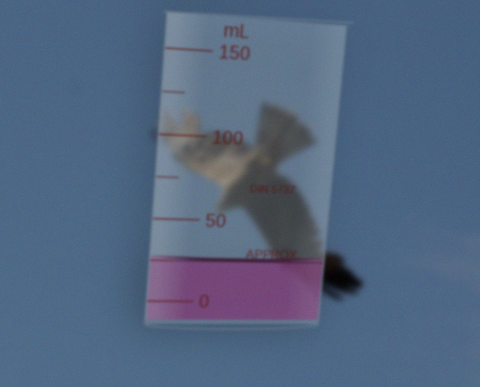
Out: 25 mL
